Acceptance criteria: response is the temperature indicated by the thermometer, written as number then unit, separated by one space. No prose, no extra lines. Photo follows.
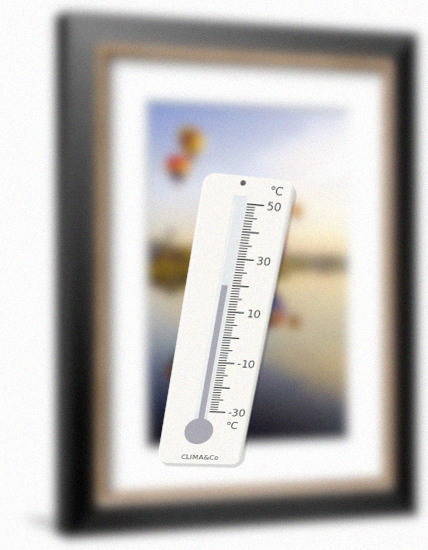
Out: 20 °C
